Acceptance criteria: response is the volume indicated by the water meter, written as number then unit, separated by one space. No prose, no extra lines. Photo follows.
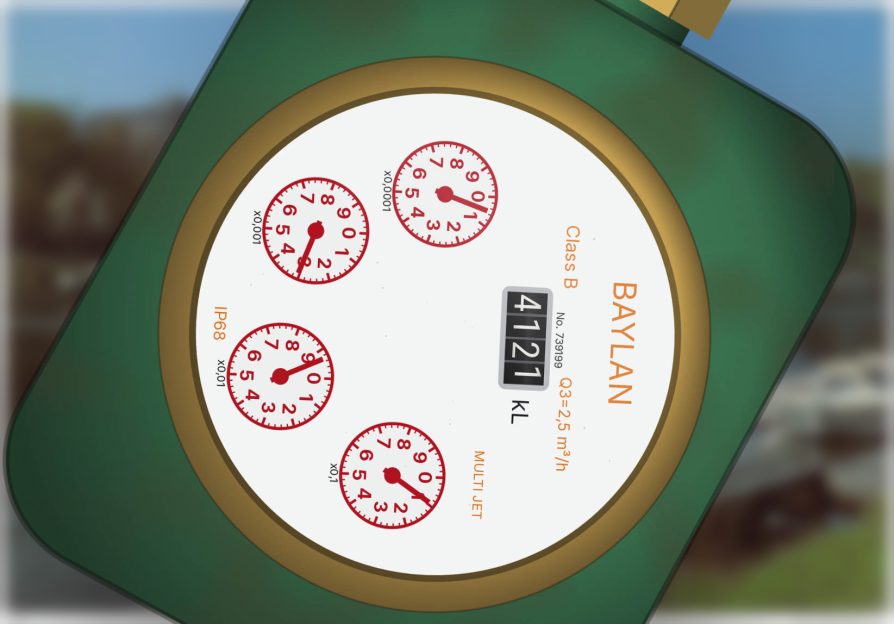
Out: 4121.0930 kL
